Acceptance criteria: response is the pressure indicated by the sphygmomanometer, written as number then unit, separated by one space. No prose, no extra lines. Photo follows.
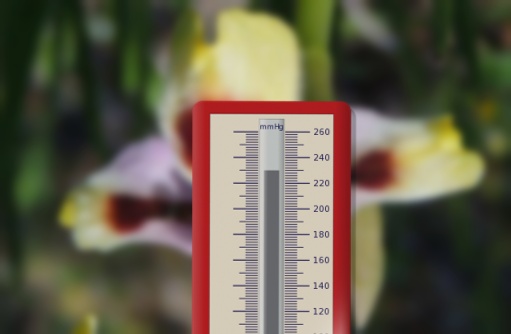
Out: 230 mmHg
